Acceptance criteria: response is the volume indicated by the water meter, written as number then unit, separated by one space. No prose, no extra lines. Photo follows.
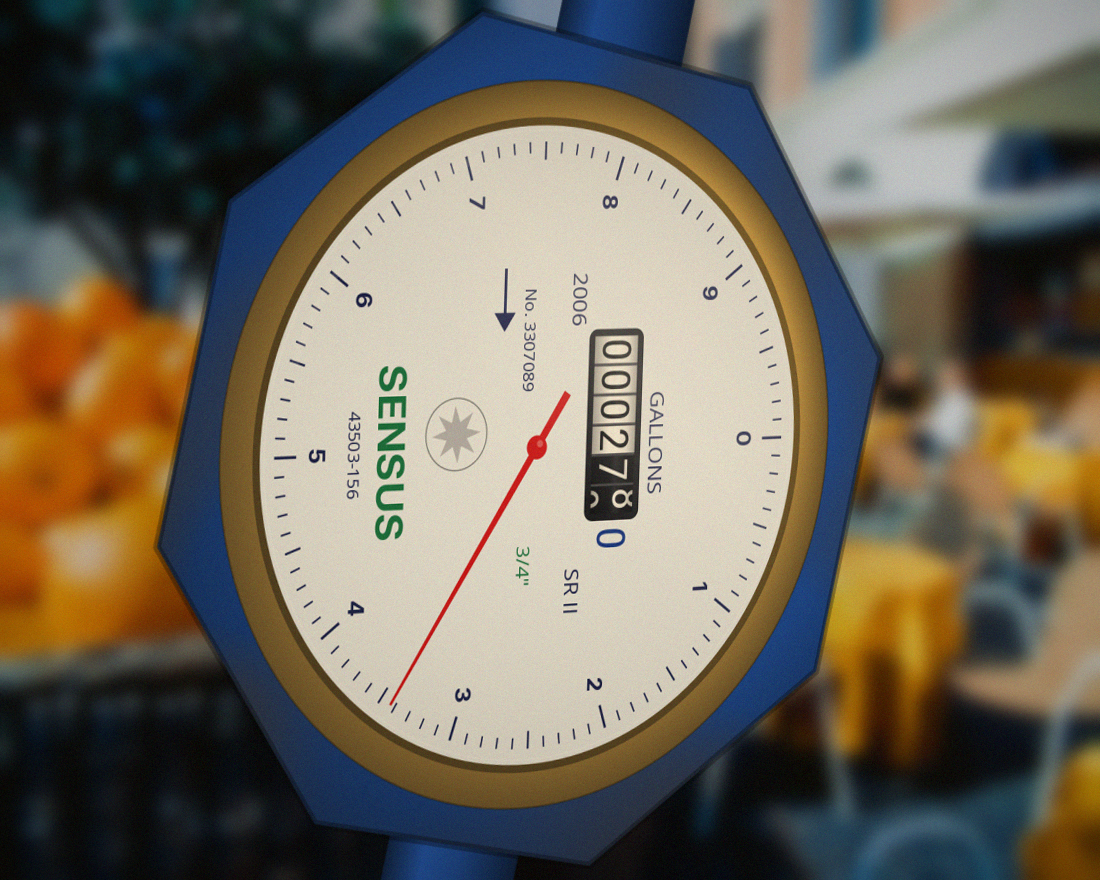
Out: 2783.4 gal
